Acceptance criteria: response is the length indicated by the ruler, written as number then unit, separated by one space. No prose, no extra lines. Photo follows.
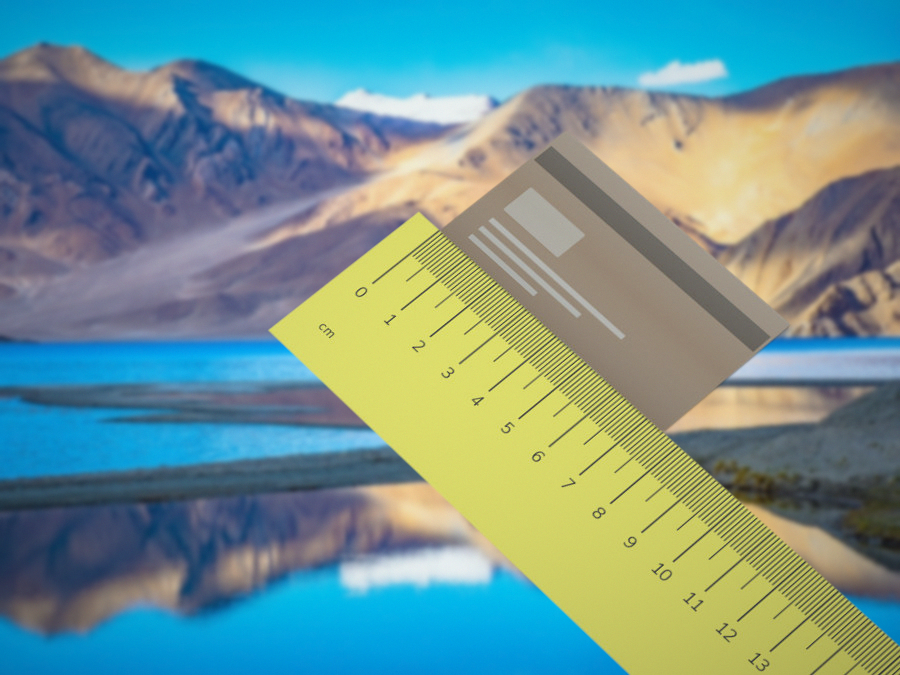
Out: 7.5 cm
